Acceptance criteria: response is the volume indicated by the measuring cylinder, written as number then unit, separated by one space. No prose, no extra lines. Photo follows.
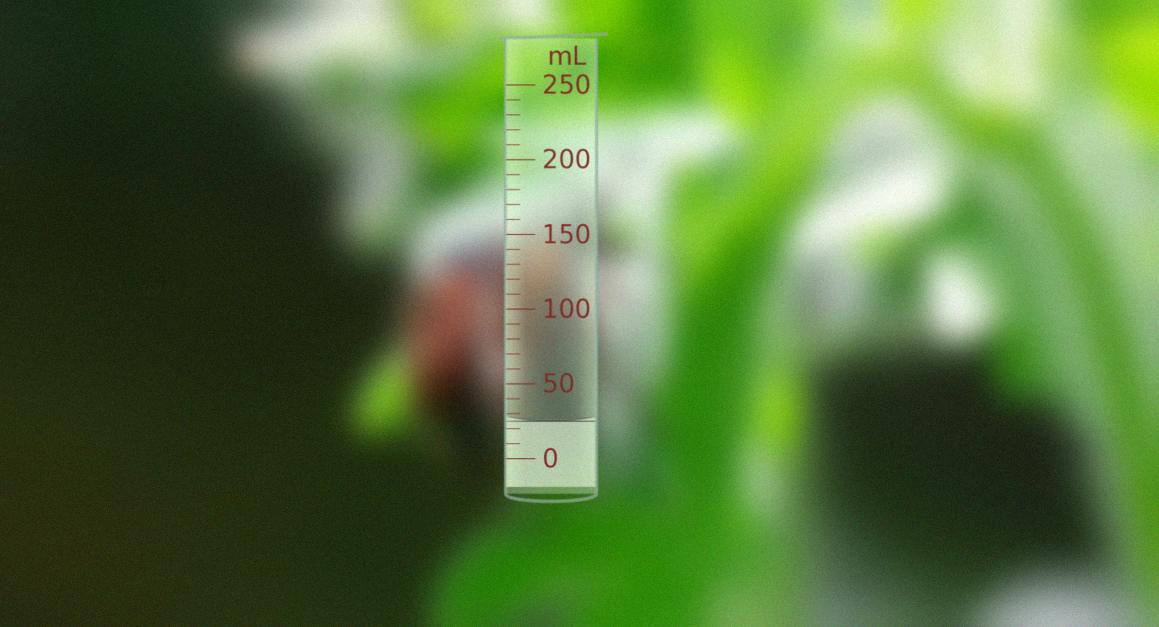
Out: 25 mL
